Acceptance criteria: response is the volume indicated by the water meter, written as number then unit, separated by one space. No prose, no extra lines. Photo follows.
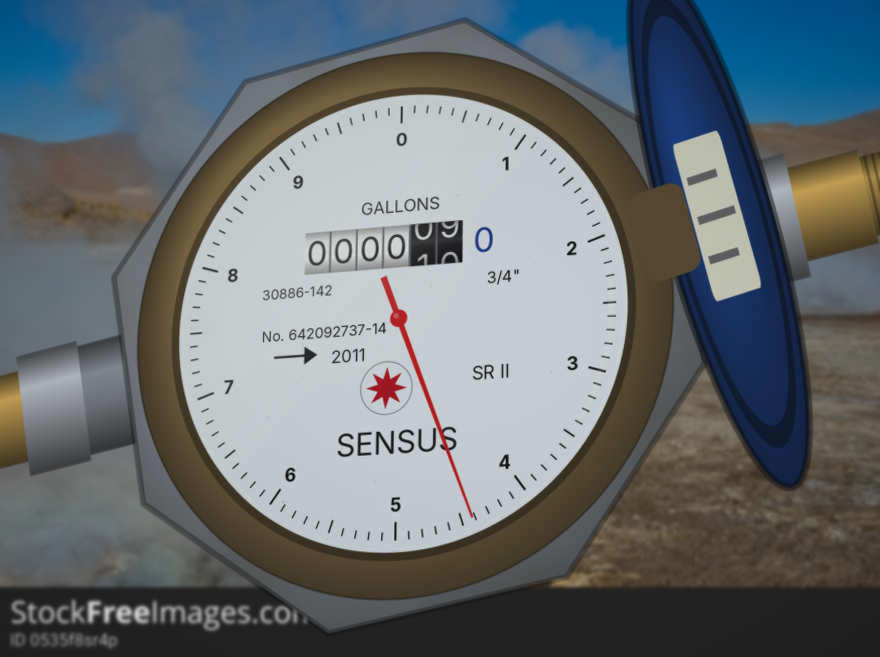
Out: 94.4 gal
